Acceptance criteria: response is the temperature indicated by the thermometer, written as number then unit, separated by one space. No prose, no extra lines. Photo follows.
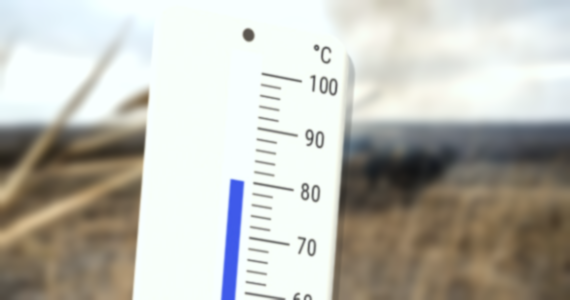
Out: 80 °C
